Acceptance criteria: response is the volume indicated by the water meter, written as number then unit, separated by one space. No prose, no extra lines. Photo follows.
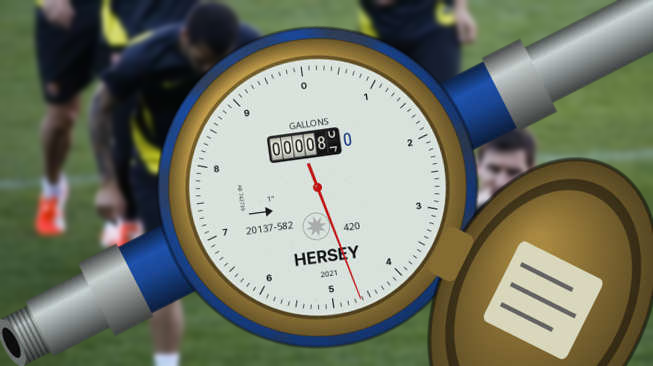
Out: 864.6 gal
